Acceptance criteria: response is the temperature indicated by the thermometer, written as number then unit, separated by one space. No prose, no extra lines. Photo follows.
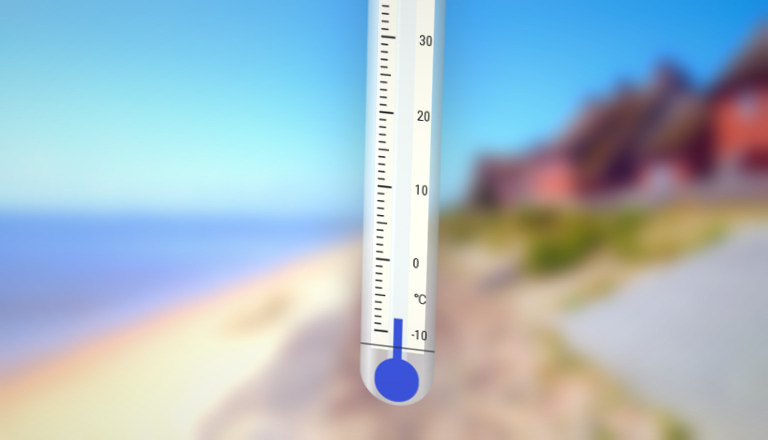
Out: -8 °C
